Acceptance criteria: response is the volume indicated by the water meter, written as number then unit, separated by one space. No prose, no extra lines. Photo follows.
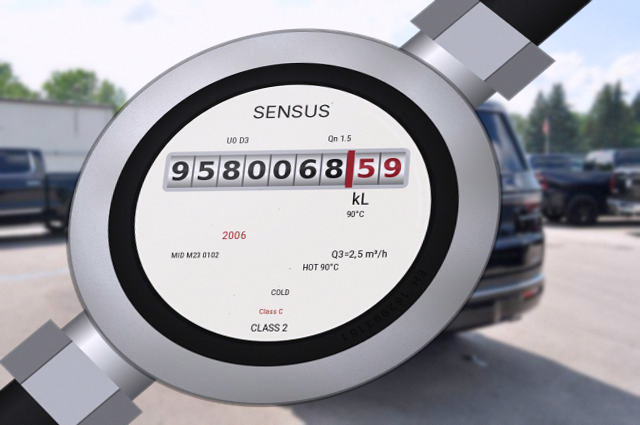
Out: 9580068.59 kL
